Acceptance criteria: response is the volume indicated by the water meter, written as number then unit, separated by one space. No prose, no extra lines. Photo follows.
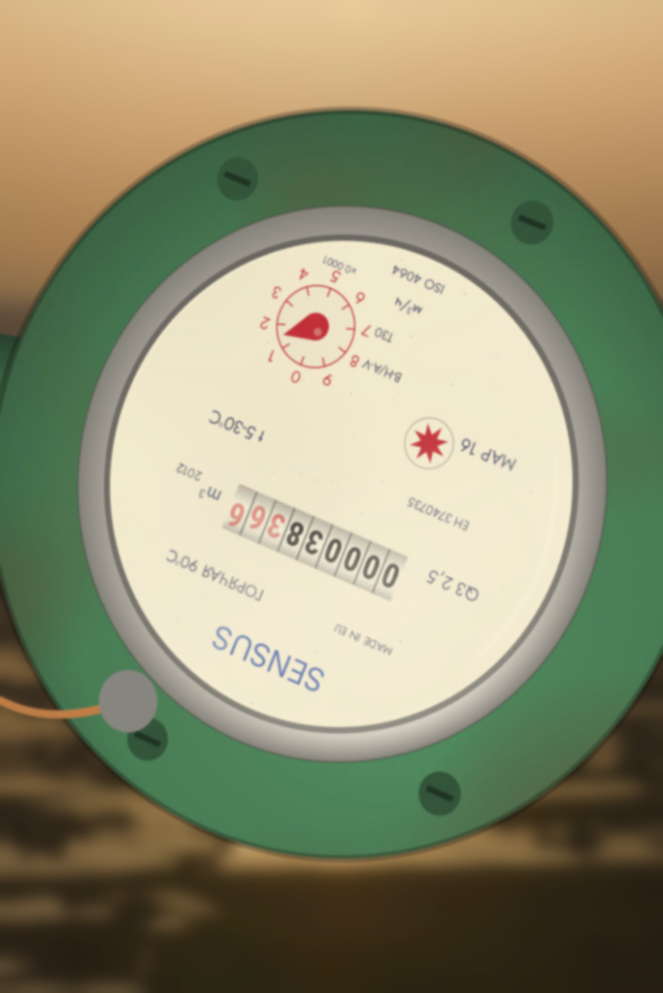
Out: 38.3661 m³
